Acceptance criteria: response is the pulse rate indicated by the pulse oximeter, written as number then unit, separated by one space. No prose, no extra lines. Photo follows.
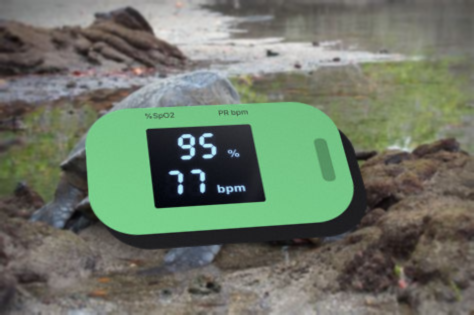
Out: 77 bpm
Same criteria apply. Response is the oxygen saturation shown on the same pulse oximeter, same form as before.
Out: 95 %
